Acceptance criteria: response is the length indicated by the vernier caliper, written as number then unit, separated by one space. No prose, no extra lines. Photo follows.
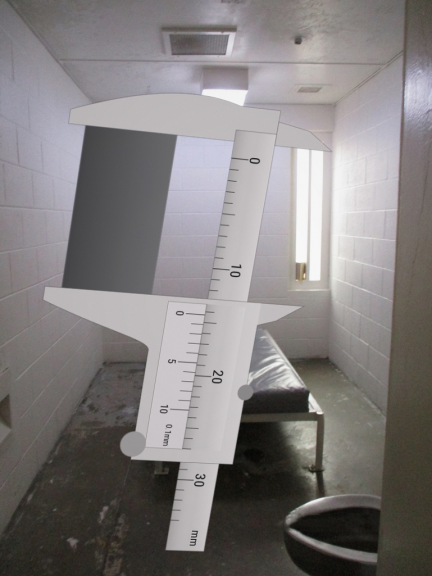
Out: 14.3 mm
